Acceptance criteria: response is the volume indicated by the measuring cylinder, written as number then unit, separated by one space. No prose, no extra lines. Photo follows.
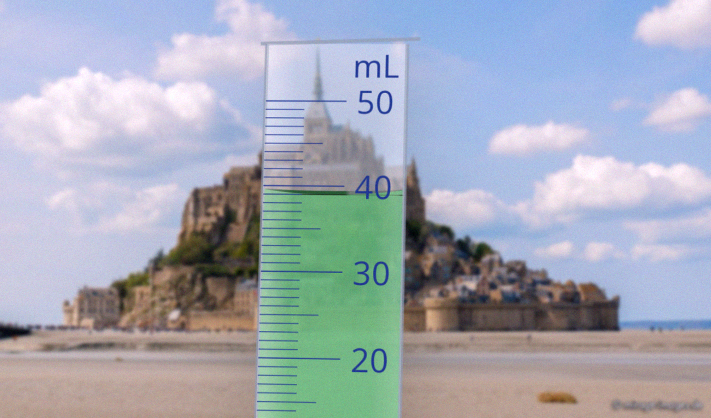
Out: 39 mL
